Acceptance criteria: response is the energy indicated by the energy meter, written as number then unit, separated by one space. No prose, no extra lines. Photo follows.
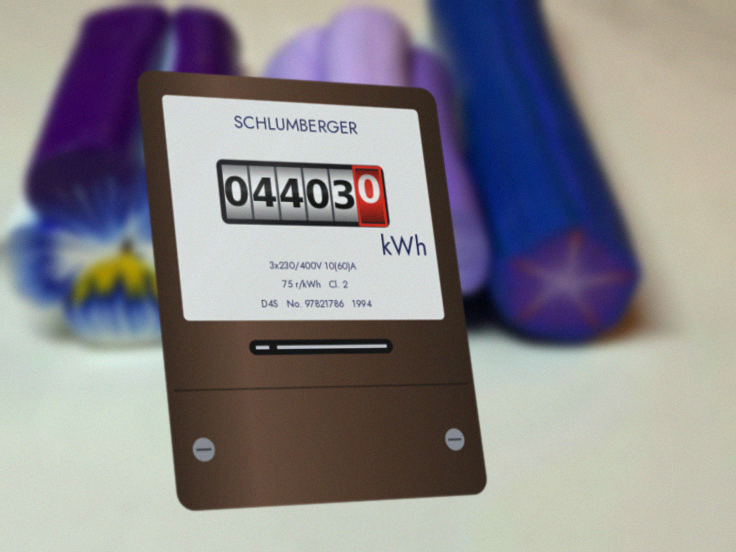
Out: 4403.0 kWh
